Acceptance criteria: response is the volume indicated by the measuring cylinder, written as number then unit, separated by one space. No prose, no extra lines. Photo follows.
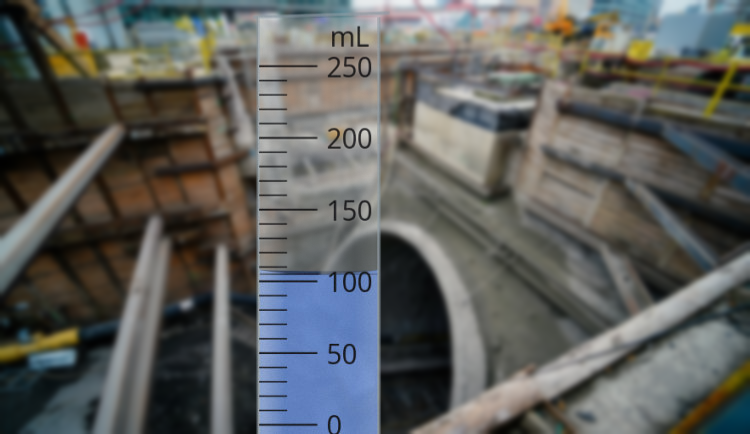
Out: 105 mL
